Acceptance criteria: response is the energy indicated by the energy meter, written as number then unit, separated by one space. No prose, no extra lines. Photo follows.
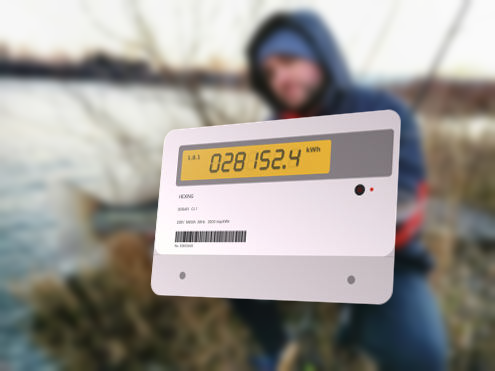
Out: 28152.4 kWh
